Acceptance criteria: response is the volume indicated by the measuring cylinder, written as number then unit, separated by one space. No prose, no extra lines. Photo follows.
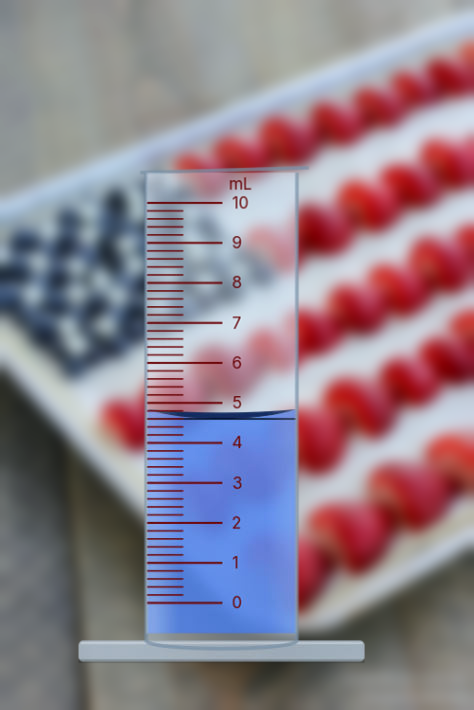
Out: 4.6 mL
